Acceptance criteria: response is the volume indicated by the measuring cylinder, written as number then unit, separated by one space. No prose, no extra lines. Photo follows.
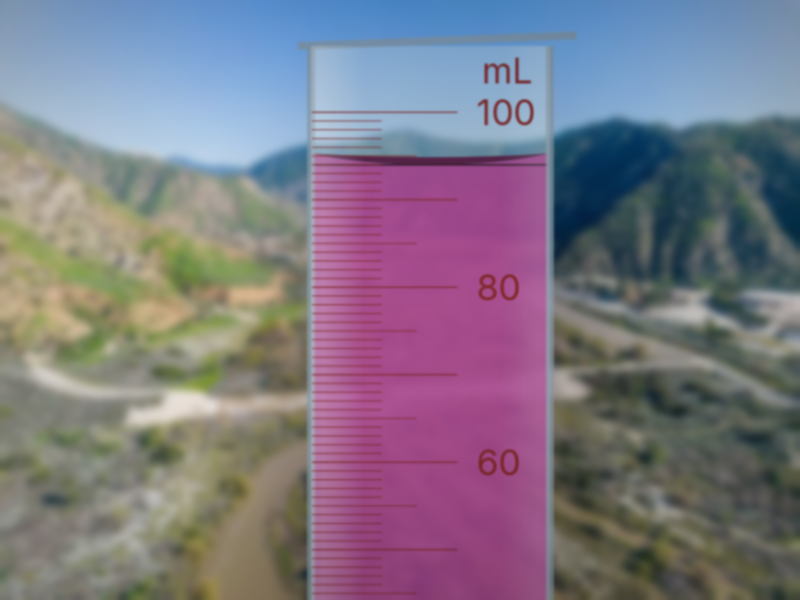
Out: 94 mL
